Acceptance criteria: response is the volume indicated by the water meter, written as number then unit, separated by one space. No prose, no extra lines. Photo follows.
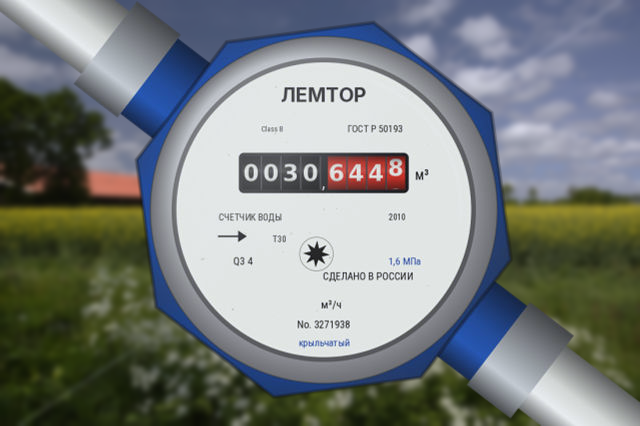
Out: 30.6448 m³
